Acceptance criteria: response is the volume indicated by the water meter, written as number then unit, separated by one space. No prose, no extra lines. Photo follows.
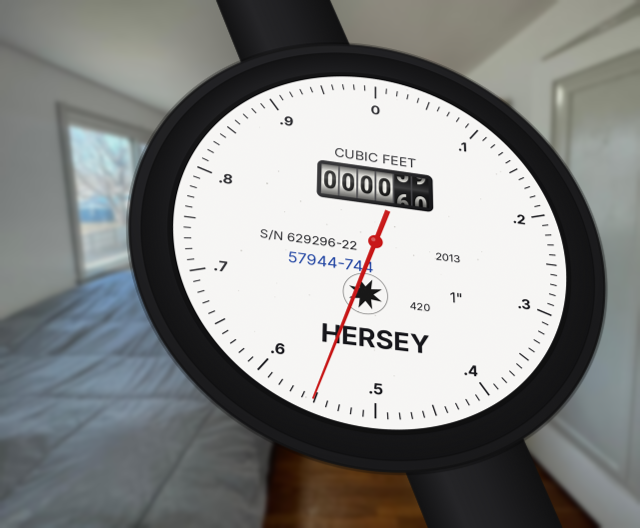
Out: 59.55 ft³
